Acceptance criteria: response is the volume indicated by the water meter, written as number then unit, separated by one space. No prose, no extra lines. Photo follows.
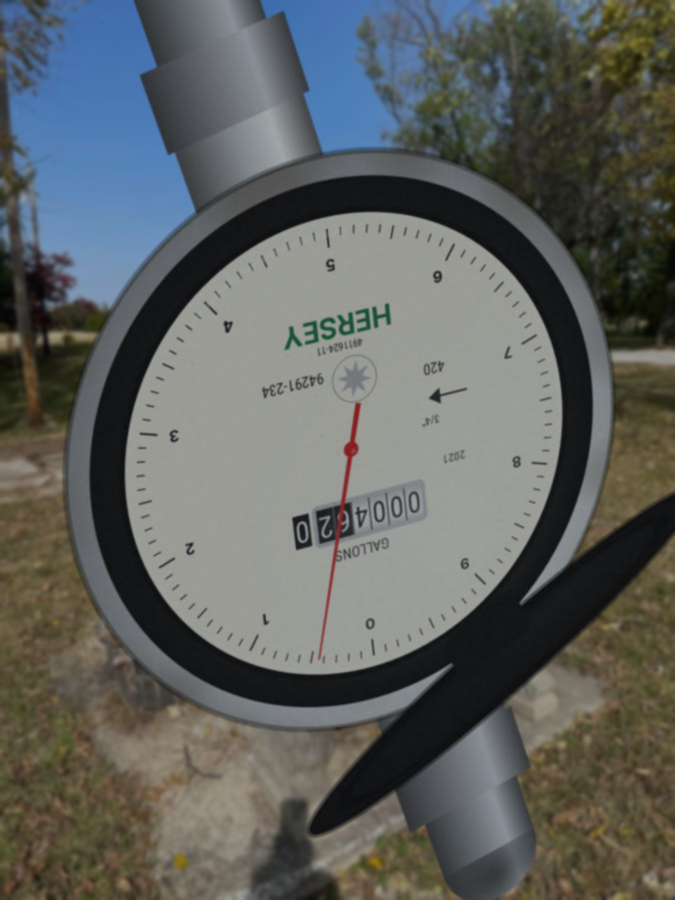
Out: 4620.4 gal
